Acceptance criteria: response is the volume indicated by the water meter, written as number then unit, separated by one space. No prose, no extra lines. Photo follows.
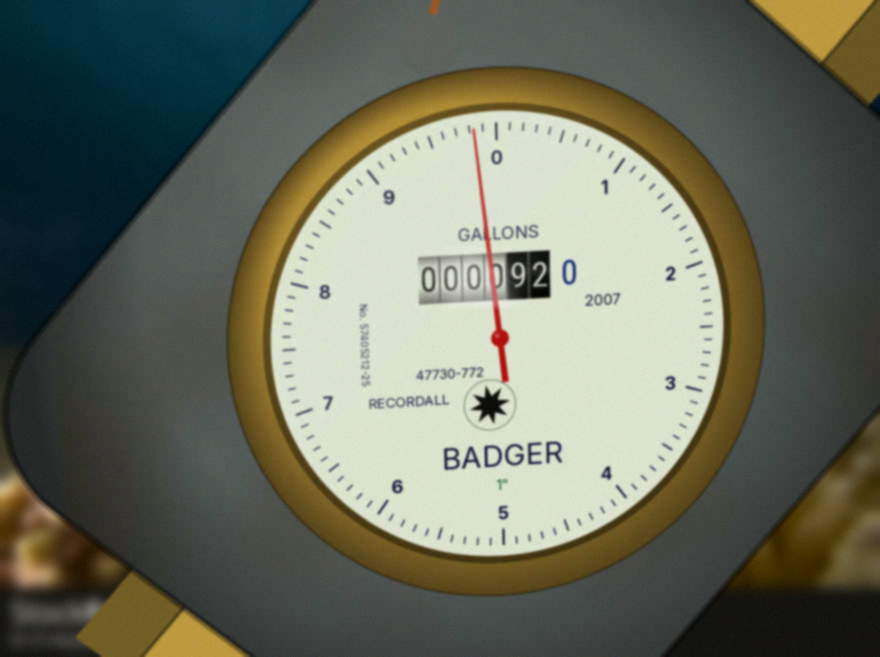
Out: 919.8 gal
